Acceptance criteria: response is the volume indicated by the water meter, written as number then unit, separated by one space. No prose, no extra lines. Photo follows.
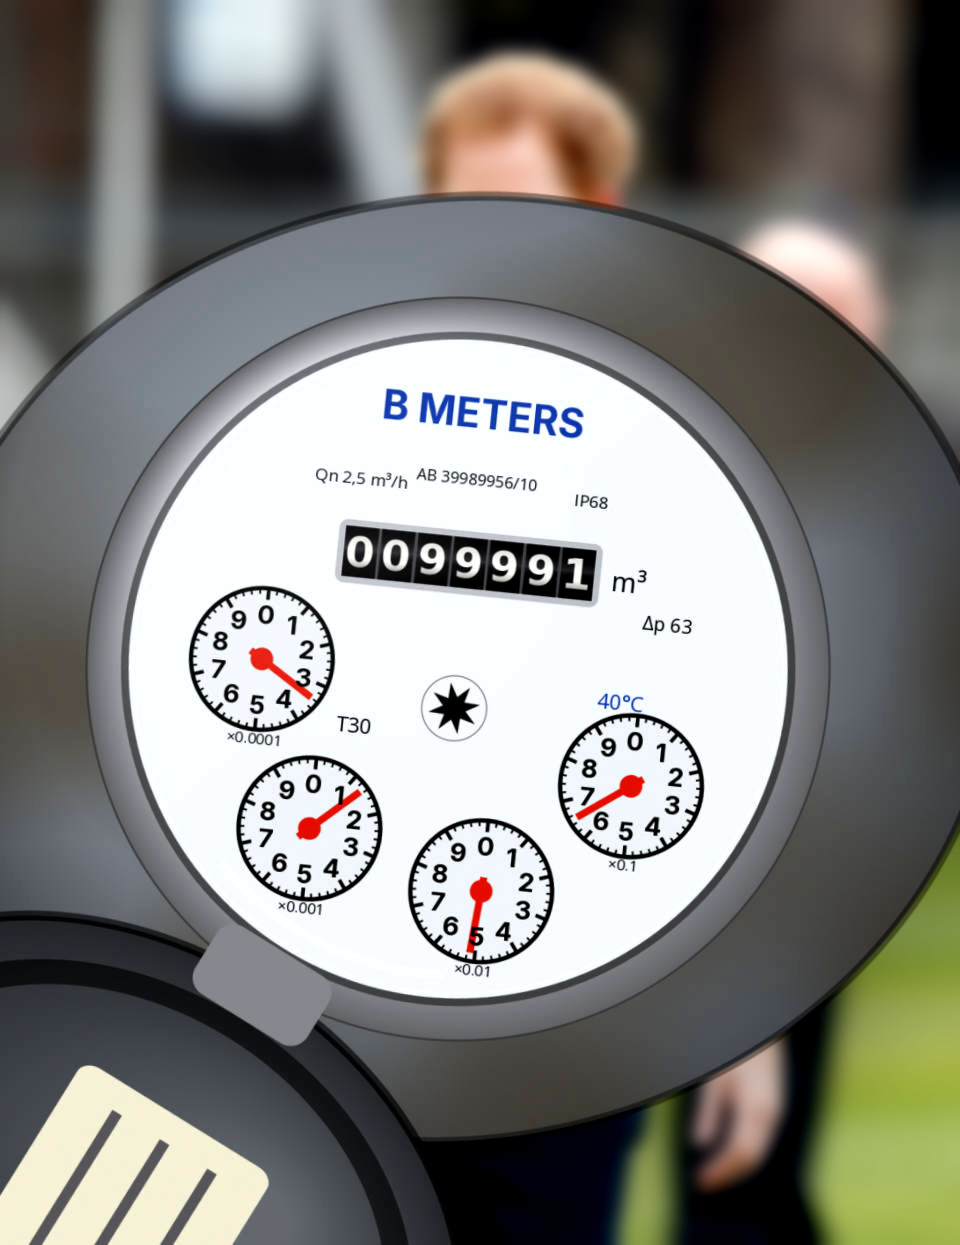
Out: 99991.6513 m³
